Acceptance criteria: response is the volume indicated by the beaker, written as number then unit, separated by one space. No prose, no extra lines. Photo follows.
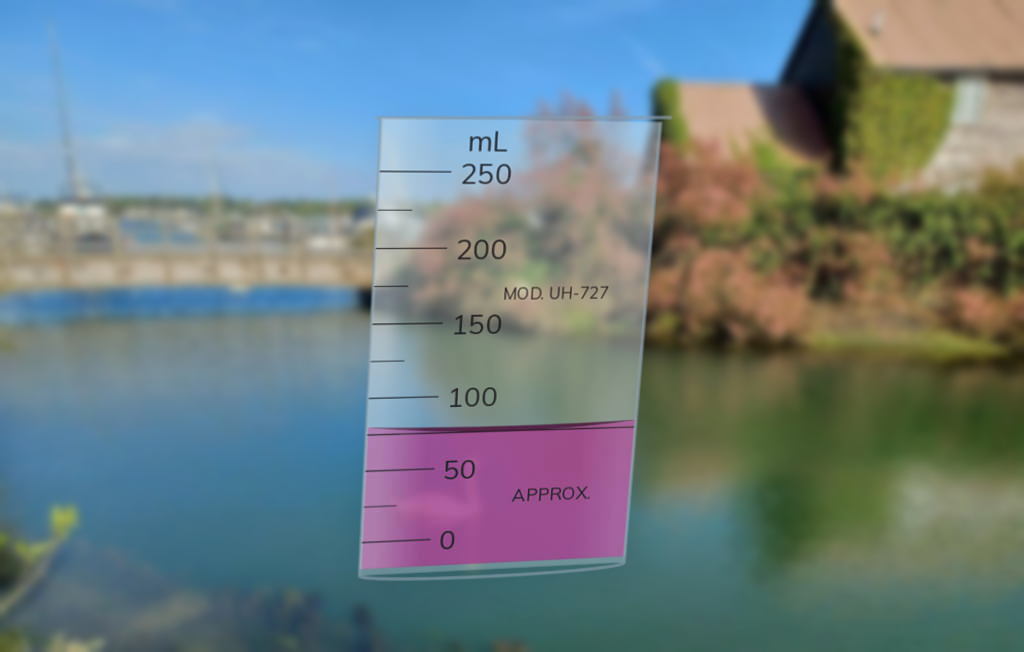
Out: 75 mL
